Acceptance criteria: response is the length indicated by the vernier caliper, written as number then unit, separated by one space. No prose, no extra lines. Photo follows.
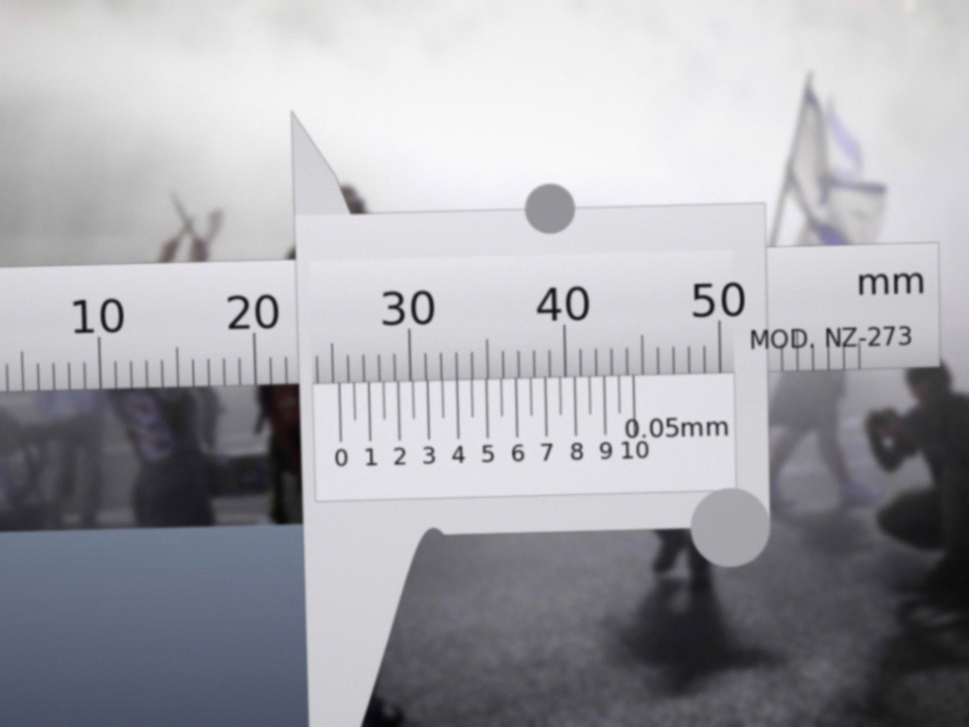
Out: 25.4 mm
